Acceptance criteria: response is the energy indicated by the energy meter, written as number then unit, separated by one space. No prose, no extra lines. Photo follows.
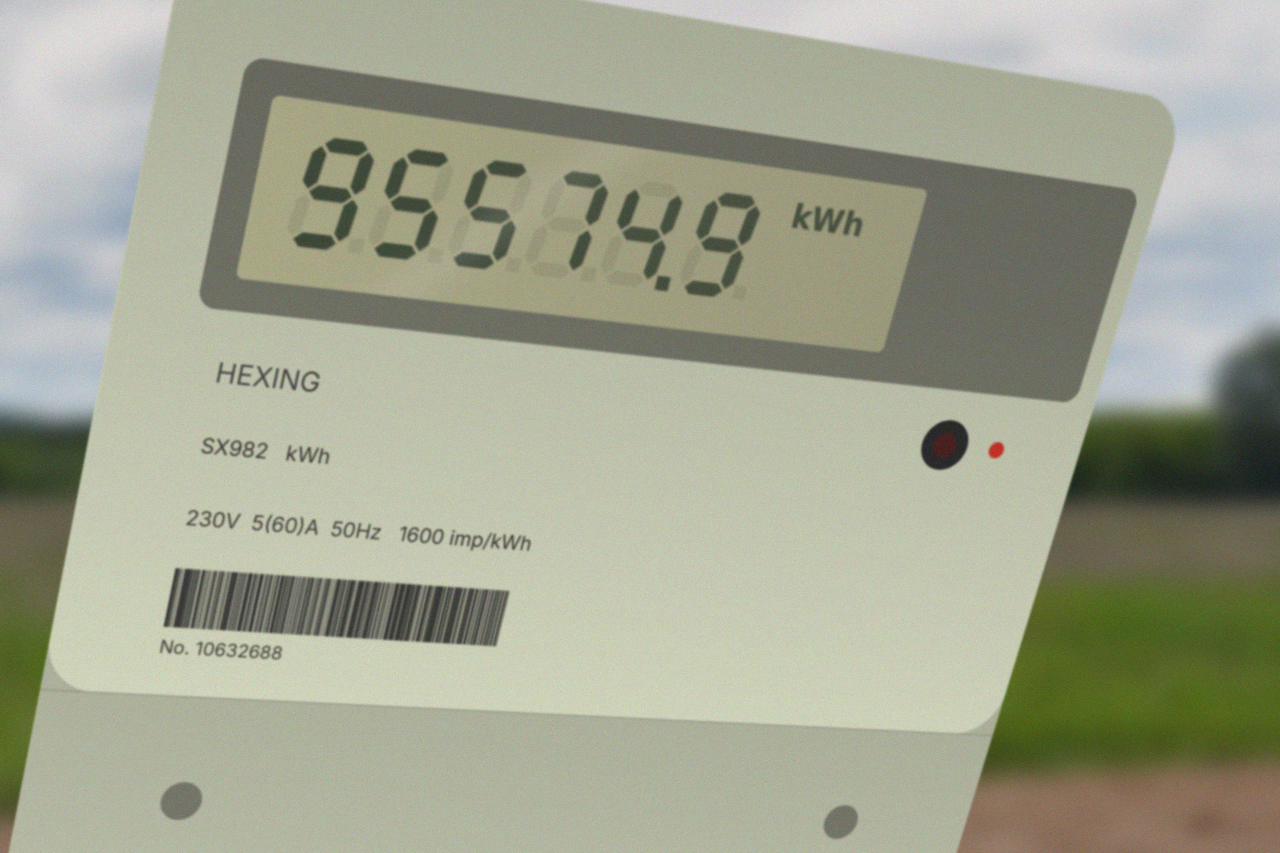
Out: 95574.9 kWh
